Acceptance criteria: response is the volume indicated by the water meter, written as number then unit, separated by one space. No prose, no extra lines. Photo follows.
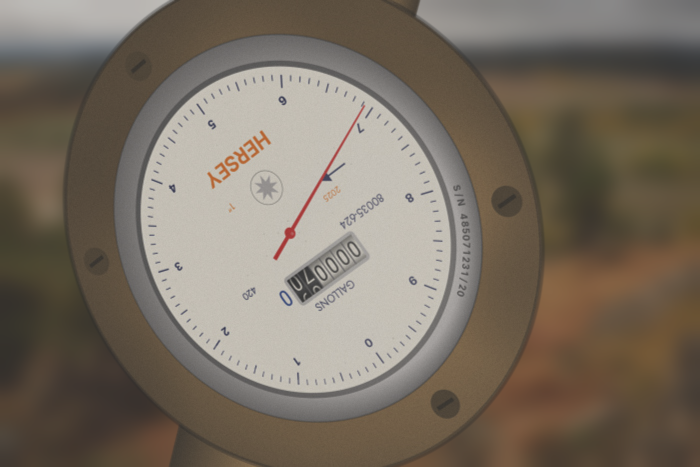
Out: 696.9 gal
